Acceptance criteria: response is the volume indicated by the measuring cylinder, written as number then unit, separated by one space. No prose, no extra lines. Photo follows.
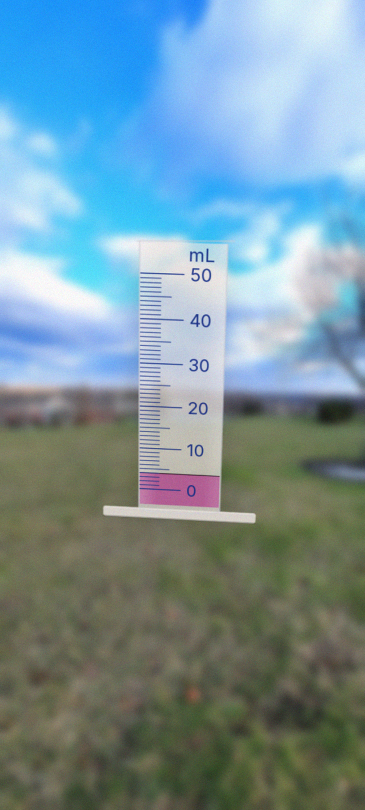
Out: 4 mL
